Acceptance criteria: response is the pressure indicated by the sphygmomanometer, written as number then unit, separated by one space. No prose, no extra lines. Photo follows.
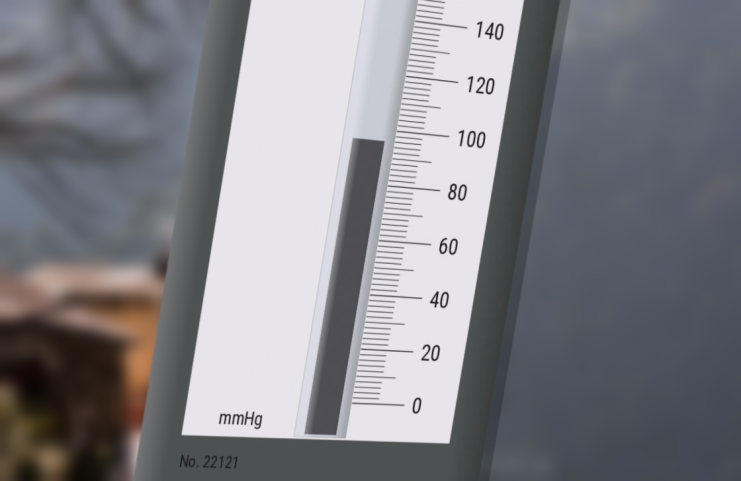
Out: 96 mmHg
